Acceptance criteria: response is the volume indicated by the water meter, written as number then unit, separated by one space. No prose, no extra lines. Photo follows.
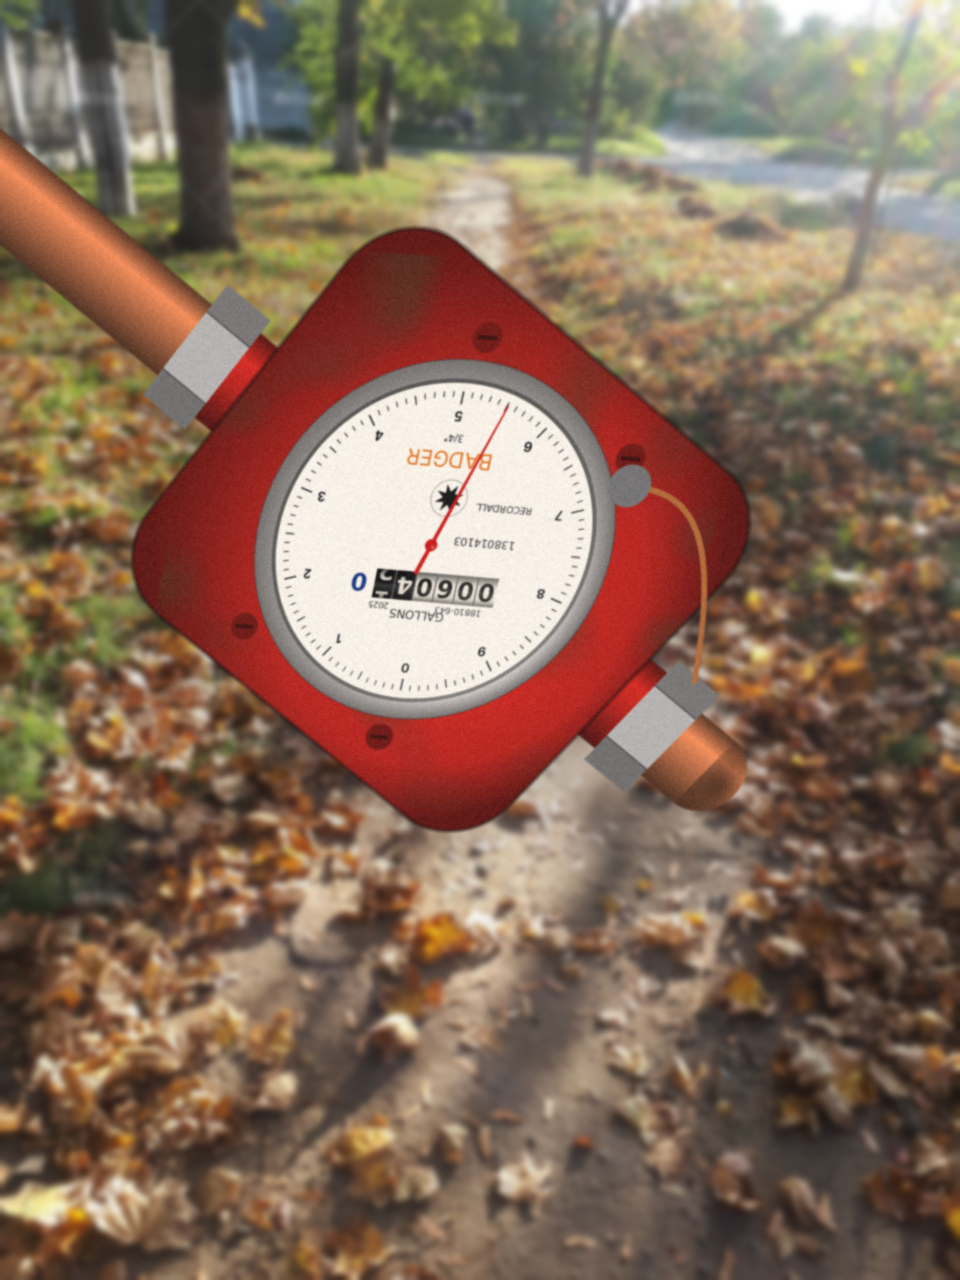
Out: 60415.5 gal
